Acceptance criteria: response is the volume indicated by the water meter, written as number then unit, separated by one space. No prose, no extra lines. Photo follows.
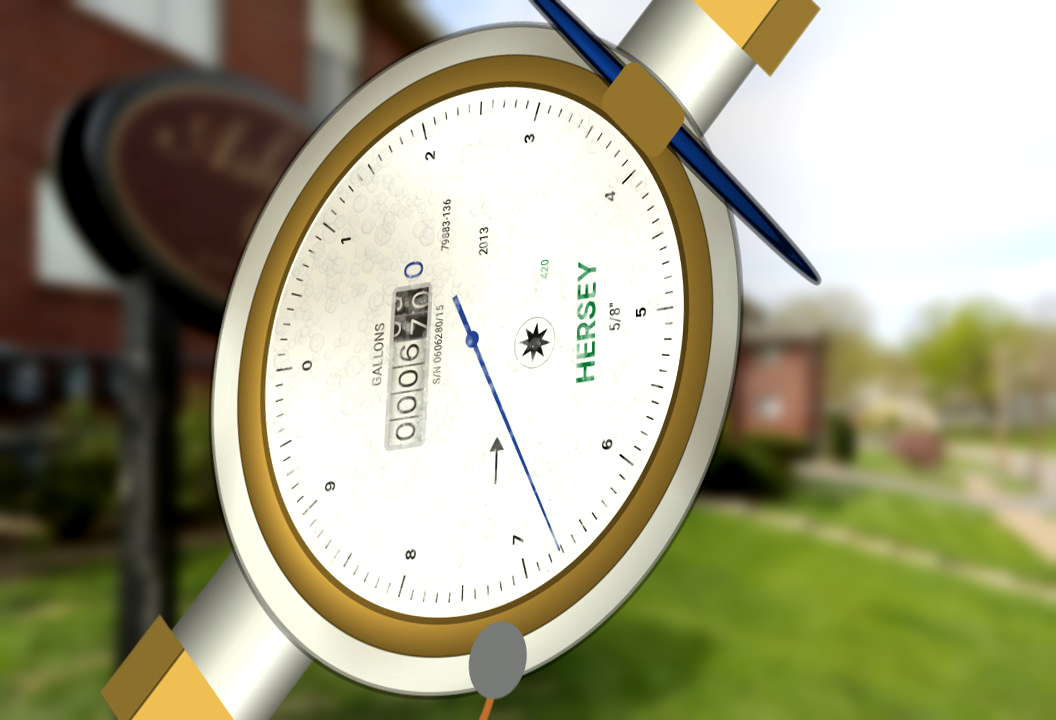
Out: 6696.7 gal
